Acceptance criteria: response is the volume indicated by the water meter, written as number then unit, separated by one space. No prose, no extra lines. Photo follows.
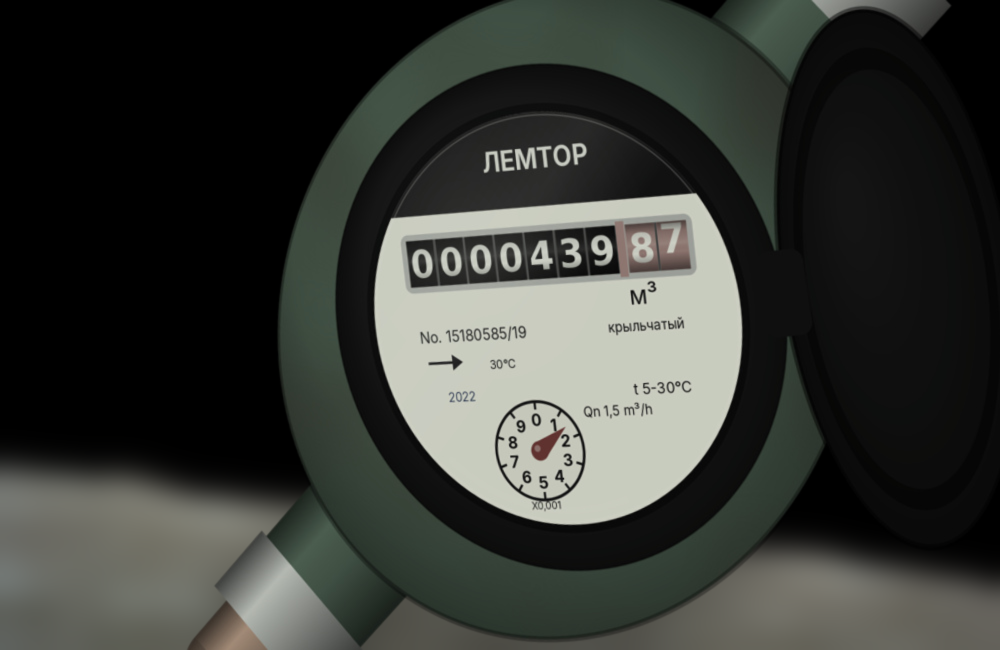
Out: 439.871 m³
